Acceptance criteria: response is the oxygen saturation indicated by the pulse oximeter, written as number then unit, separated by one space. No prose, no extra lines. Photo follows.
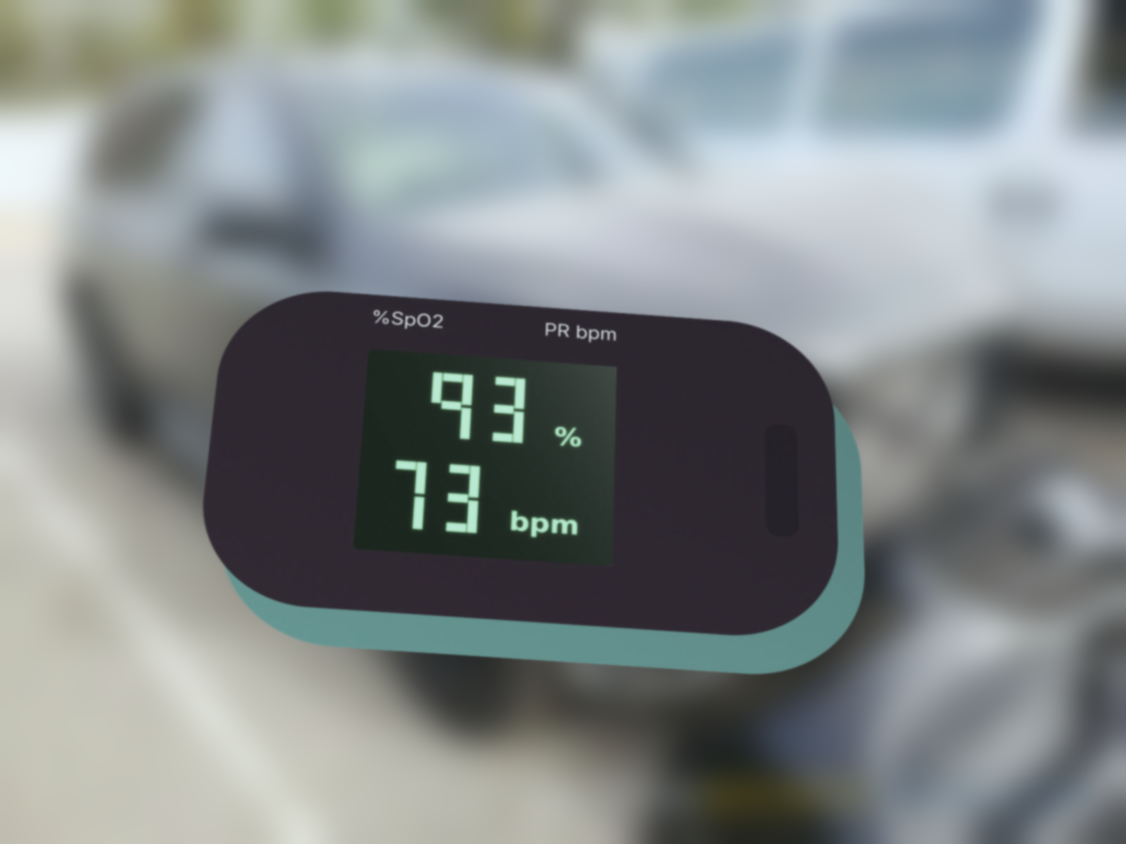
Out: 93 %
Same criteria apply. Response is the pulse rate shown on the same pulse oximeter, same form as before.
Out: 73 bpm
